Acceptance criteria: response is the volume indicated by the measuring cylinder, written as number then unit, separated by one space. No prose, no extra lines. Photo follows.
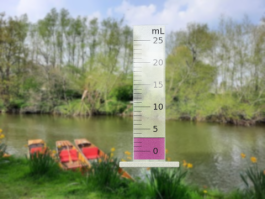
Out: 3 mL
